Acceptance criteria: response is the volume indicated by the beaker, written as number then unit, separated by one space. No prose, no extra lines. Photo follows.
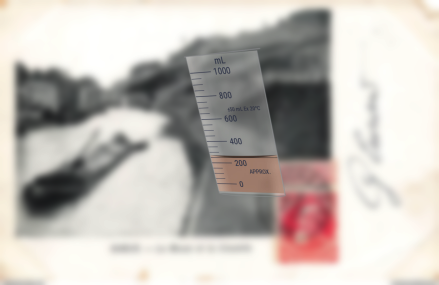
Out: 250 mL
